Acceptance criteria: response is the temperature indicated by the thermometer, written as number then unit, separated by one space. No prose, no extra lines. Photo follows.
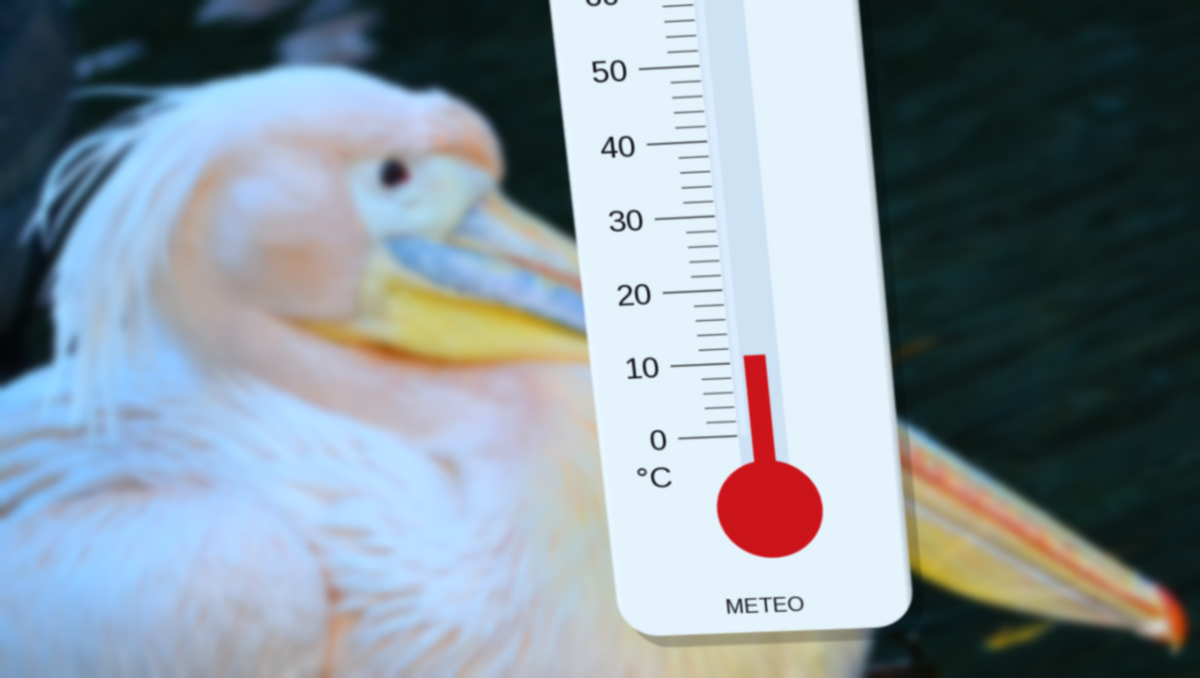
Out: 11 °C
